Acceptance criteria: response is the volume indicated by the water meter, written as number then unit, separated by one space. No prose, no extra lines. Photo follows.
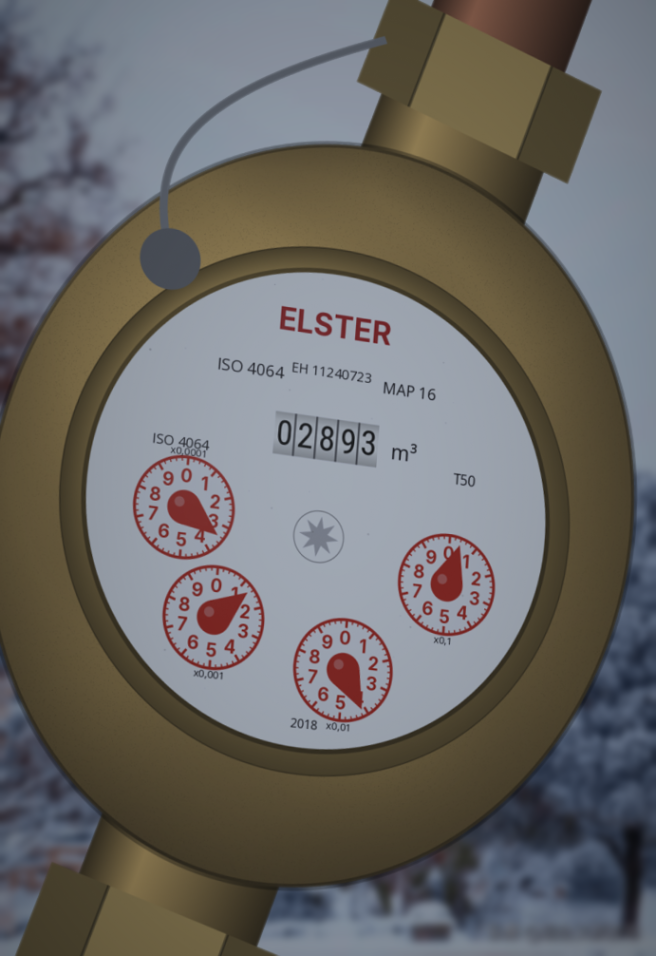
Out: 2893.0413 m³
